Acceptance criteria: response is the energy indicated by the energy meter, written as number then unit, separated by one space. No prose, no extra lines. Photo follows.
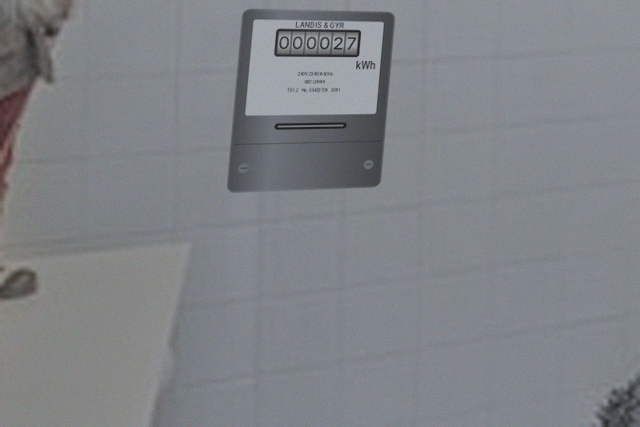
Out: 27 kWh
